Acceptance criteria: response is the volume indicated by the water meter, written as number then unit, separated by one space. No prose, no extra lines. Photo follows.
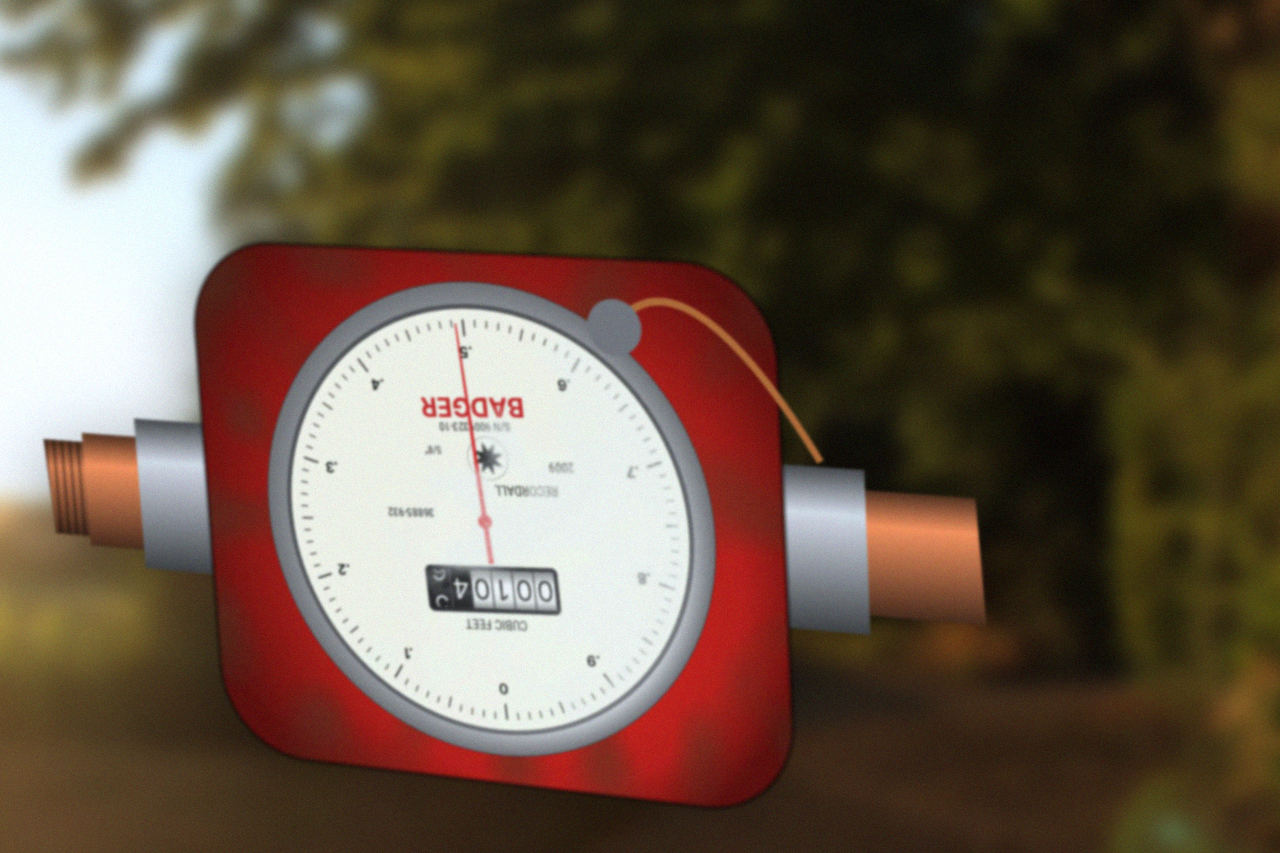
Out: 1045.49 ft³
